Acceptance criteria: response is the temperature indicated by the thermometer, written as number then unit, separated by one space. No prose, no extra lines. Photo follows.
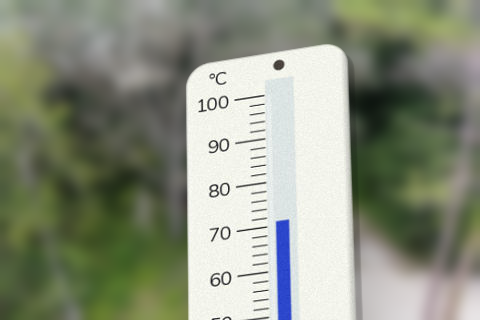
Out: 71 °C
